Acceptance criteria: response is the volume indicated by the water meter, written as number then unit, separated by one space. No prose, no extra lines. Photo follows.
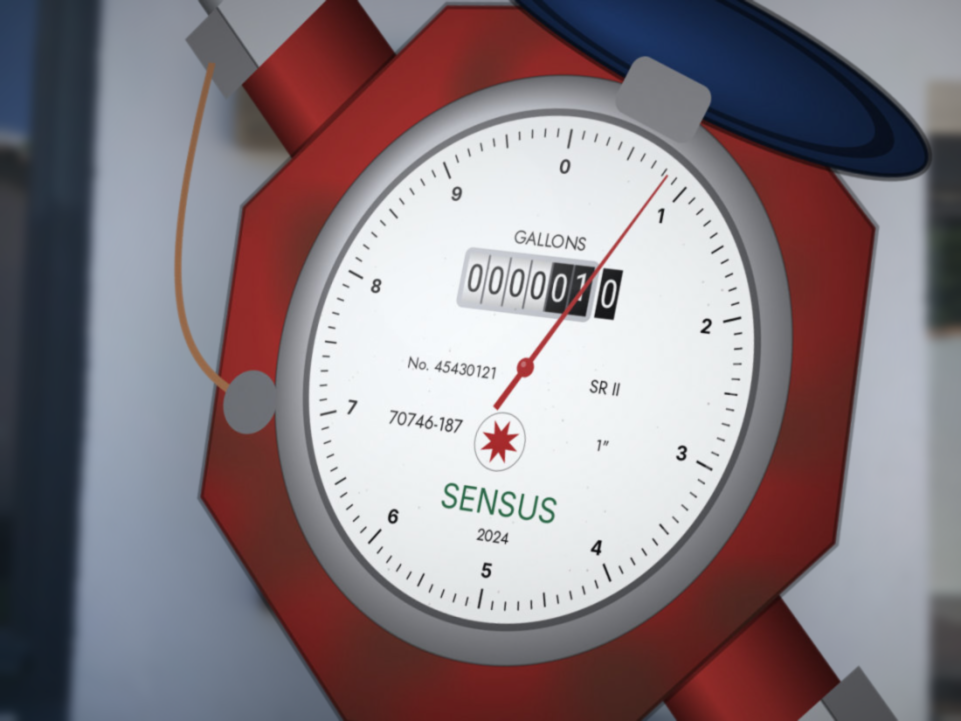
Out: 10.8 gal
